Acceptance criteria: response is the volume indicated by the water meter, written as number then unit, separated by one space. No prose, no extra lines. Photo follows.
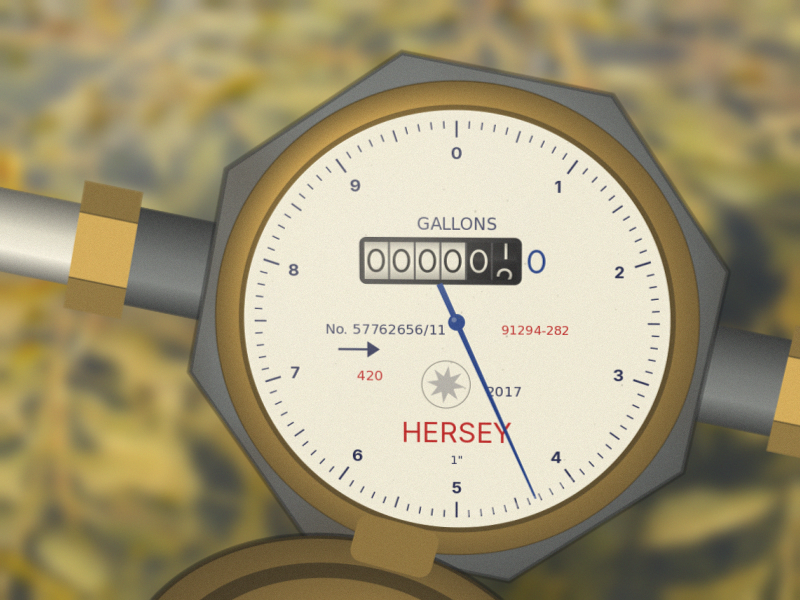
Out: 14.3 gal
